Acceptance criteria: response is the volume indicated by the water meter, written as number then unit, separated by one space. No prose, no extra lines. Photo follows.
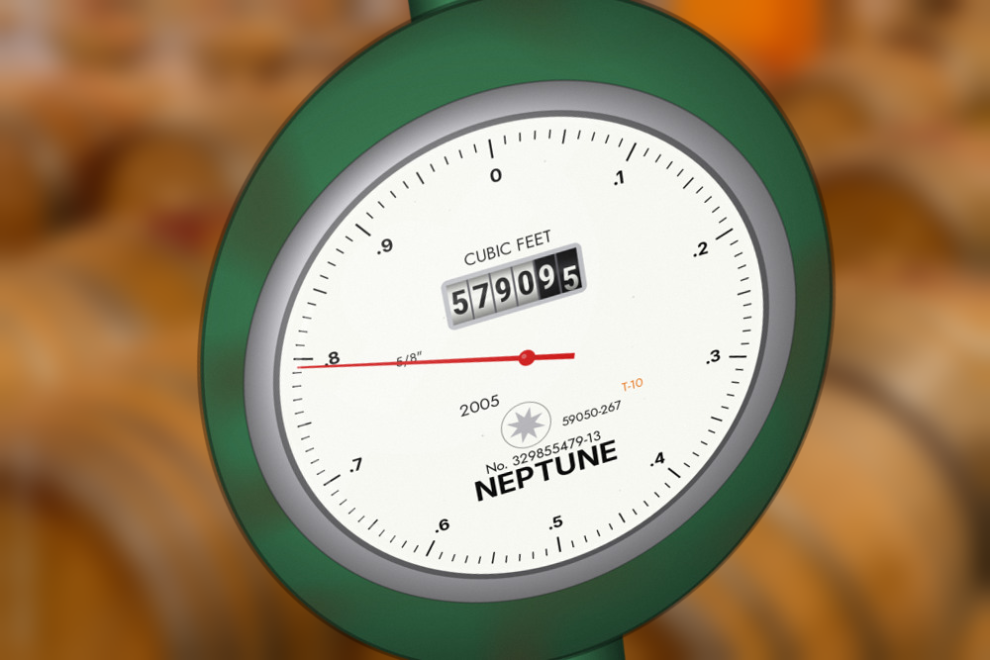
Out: 579094.79 ft³
